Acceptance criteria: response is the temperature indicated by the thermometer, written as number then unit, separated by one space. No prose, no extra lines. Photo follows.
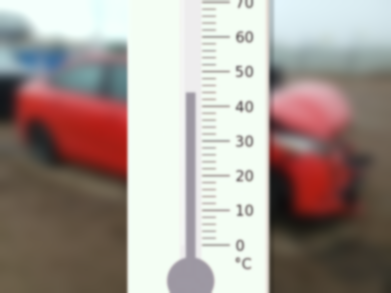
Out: 44 °C
